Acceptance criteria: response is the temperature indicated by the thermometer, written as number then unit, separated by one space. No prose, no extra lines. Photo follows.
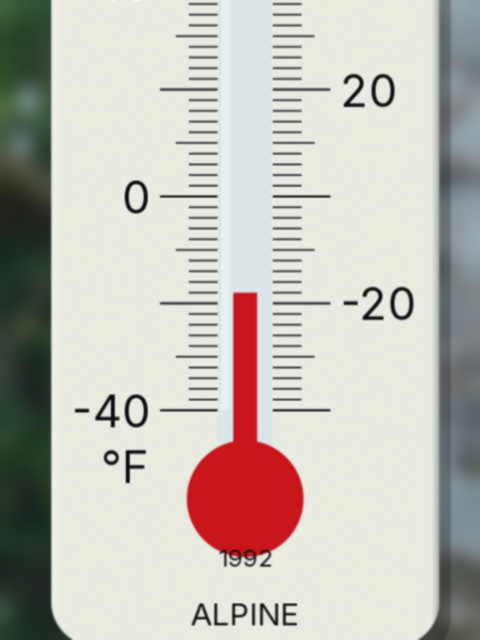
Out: -18 °F
